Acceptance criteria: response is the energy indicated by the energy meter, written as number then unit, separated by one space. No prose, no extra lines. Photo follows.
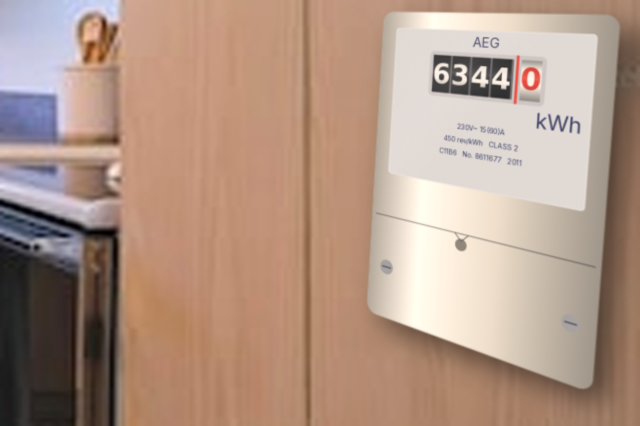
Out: 6344.0 kWh
